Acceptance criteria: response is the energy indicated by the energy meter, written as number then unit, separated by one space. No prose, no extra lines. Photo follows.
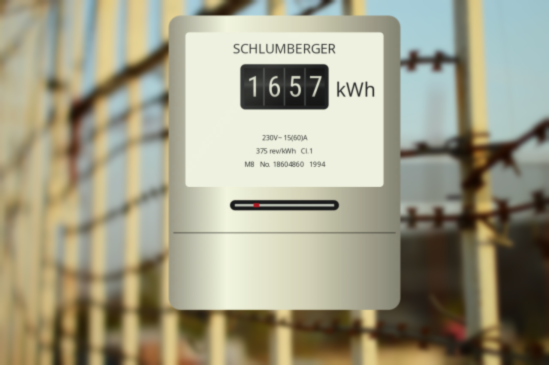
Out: 1657 kWh
